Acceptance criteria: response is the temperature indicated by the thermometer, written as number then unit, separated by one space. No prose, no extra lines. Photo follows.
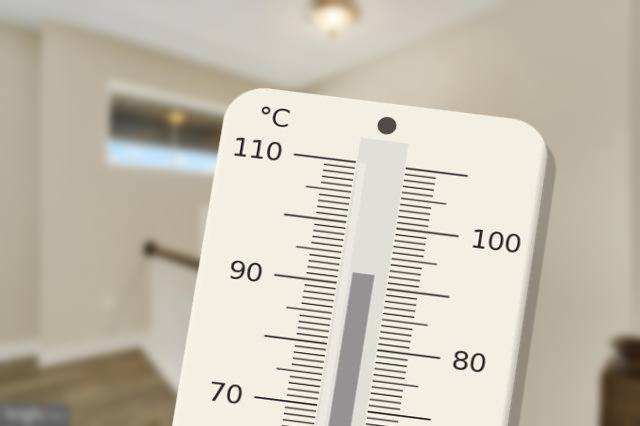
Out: 92 °C
